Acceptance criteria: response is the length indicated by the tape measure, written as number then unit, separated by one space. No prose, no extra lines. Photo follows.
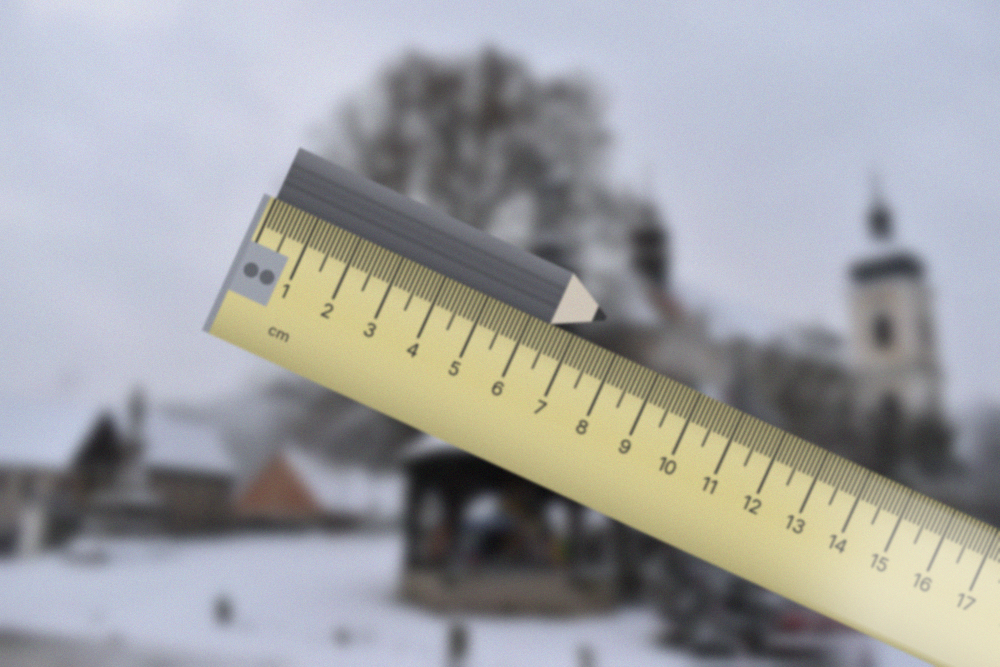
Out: 7.5 cm
